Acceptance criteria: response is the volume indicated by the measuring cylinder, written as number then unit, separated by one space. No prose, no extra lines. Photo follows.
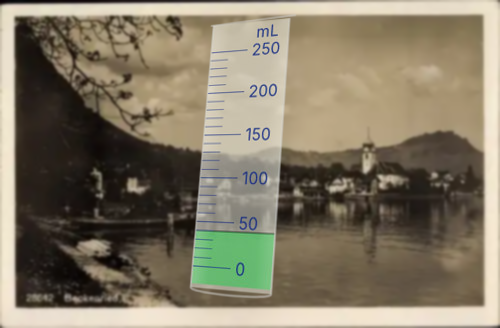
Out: 40 mL
